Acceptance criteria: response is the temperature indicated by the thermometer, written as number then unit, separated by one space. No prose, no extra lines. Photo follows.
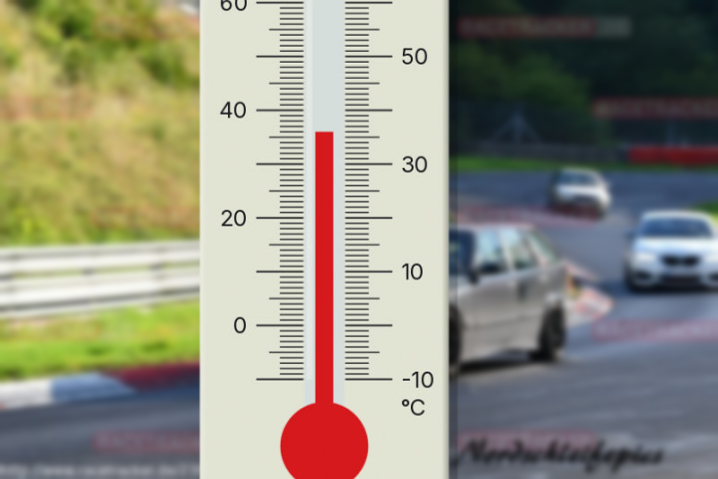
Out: 36 °C
